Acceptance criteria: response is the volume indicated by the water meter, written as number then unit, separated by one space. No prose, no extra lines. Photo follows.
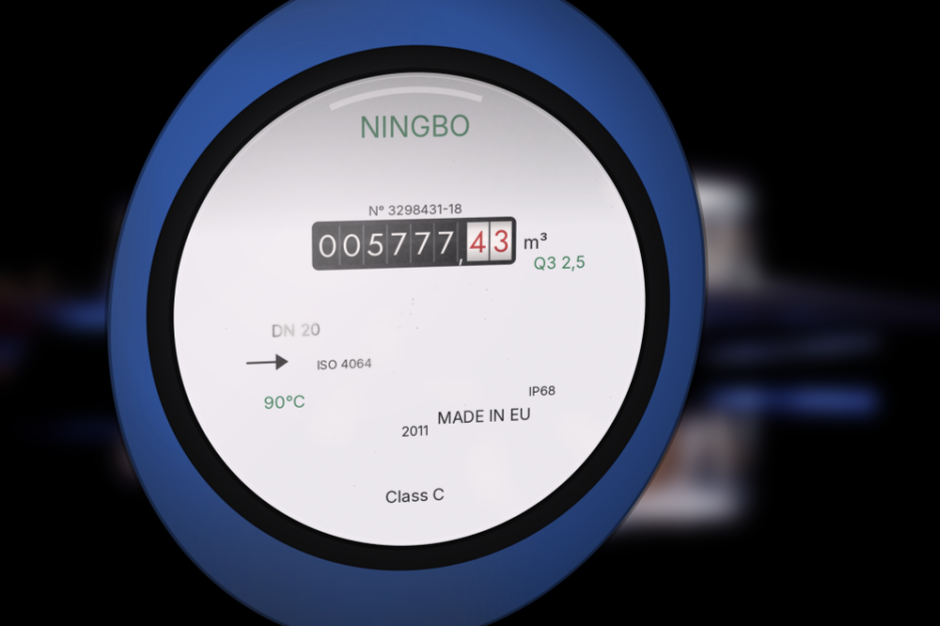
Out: 5777.43 m³
